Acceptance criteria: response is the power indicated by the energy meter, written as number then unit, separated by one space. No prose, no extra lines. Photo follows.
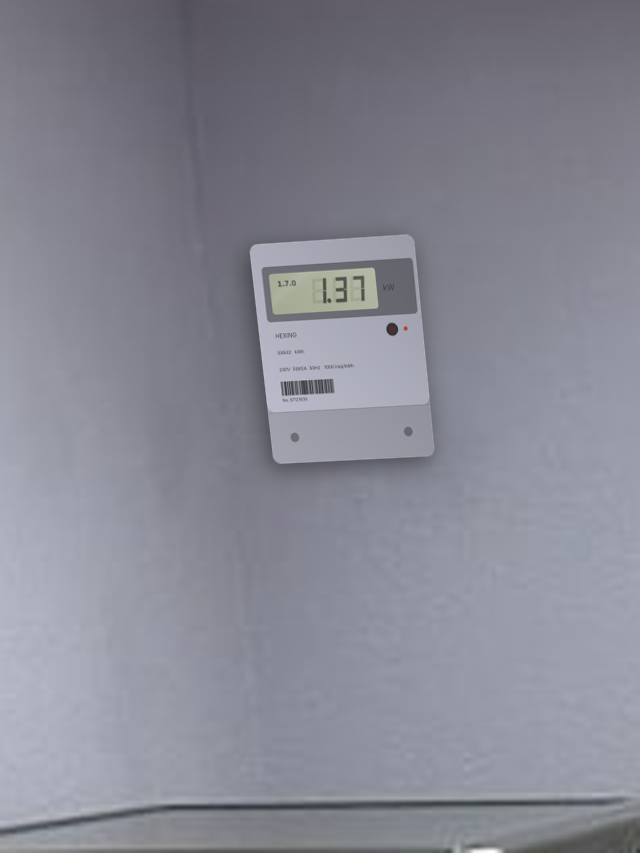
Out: 1.37 kW
